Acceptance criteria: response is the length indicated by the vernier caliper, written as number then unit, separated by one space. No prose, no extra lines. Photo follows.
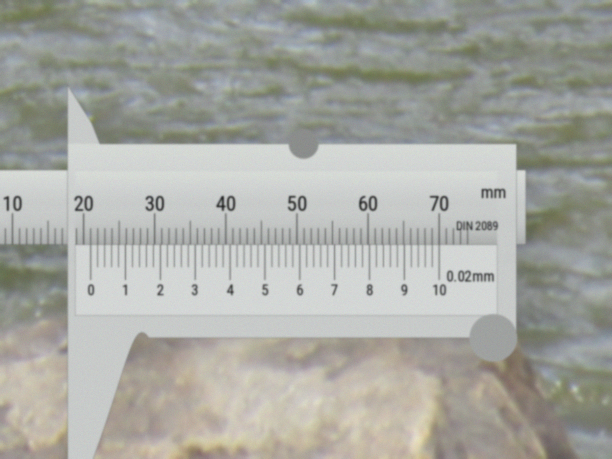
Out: 21.0 mm
